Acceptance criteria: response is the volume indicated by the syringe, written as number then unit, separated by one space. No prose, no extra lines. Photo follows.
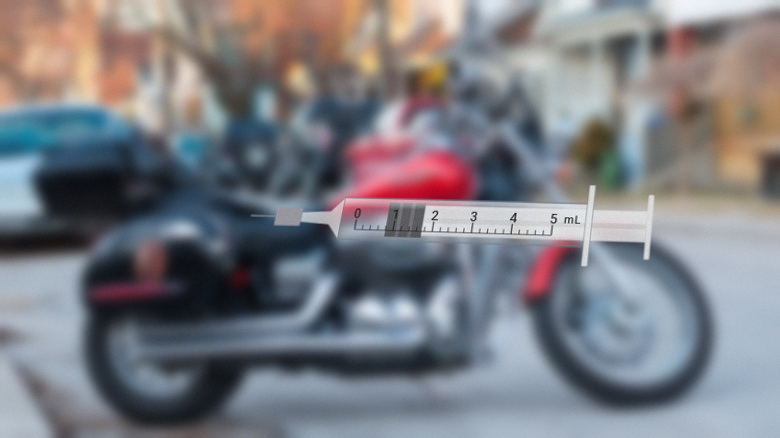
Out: 0.8 mL
